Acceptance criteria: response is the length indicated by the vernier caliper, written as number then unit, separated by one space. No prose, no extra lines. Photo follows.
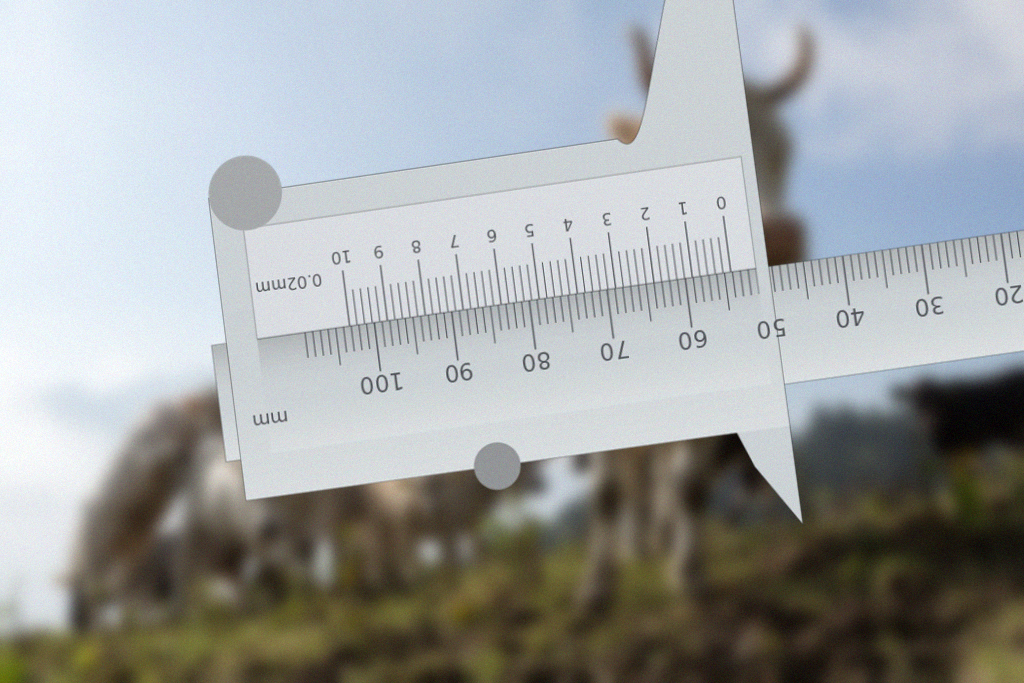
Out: 54.2 mm
